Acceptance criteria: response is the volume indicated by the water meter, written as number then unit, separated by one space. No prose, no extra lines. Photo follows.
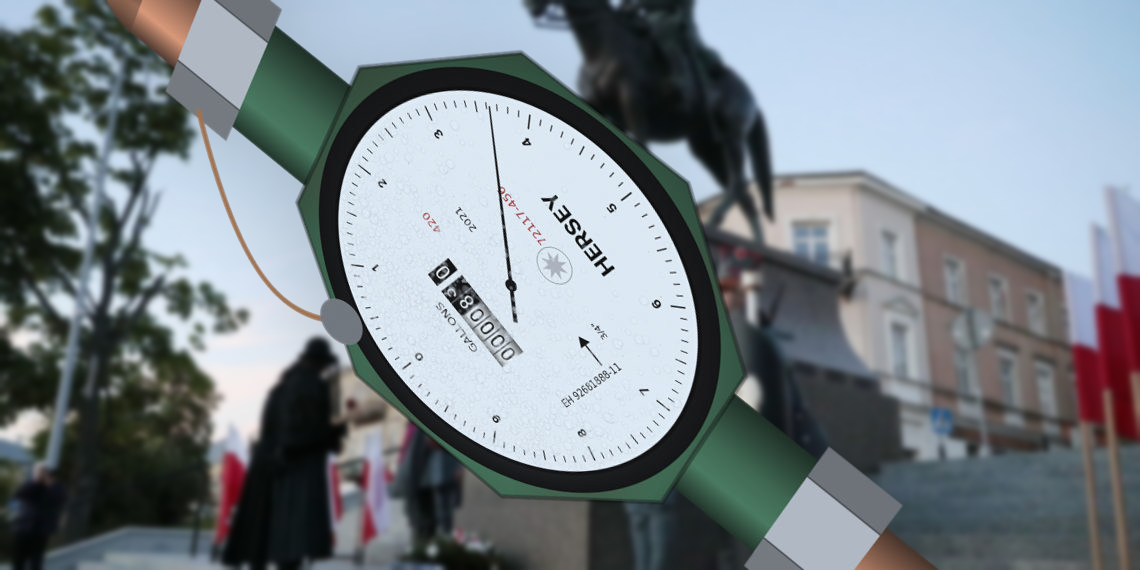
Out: 833.6 gal
